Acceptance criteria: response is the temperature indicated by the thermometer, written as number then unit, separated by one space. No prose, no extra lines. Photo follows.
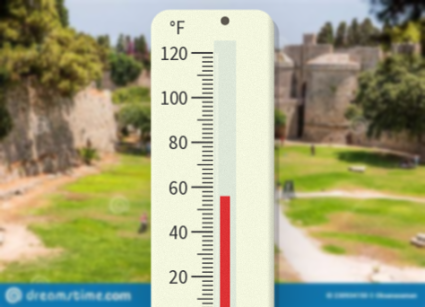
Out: 56 °F
